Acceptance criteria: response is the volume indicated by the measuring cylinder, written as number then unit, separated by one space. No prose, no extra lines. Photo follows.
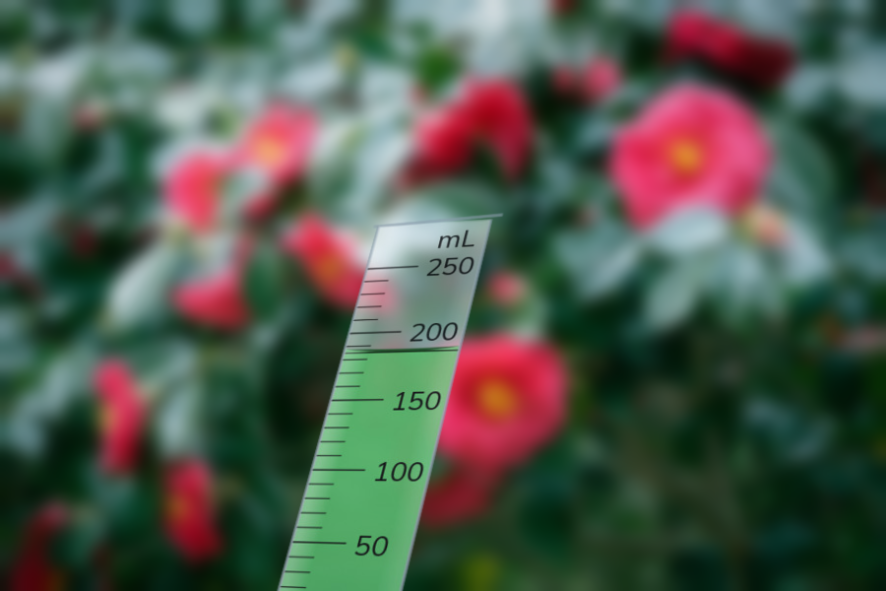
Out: 185 mL
